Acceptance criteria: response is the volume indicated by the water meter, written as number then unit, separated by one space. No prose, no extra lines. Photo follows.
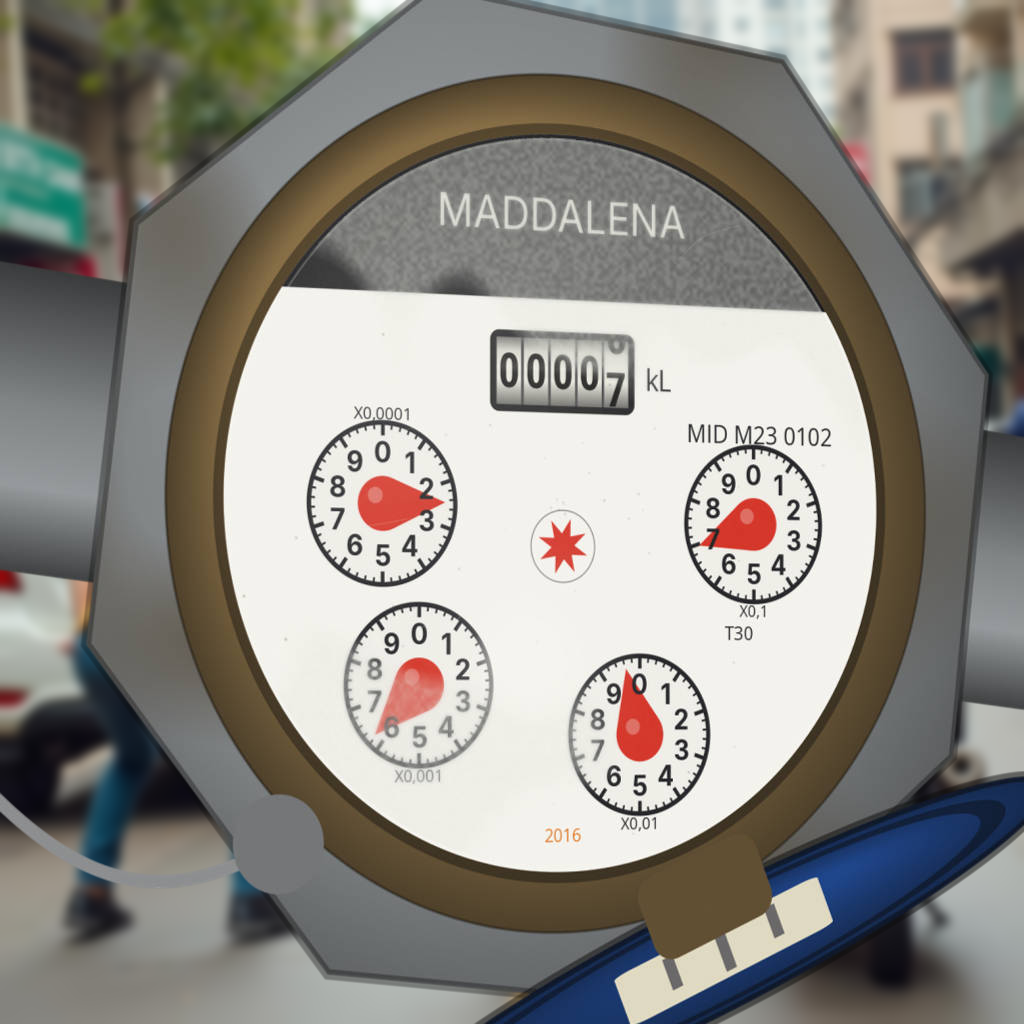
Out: 6.6962 kL
